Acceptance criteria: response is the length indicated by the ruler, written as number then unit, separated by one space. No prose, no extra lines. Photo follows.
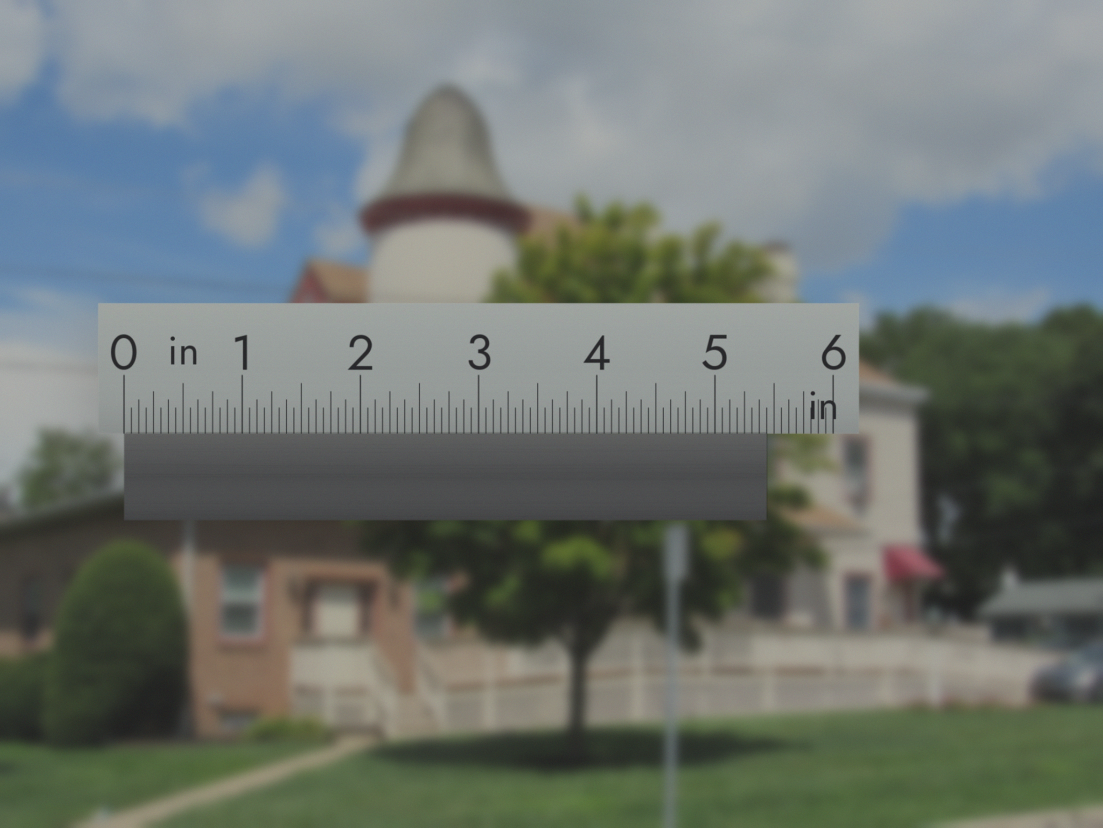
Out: 5.4375 in
